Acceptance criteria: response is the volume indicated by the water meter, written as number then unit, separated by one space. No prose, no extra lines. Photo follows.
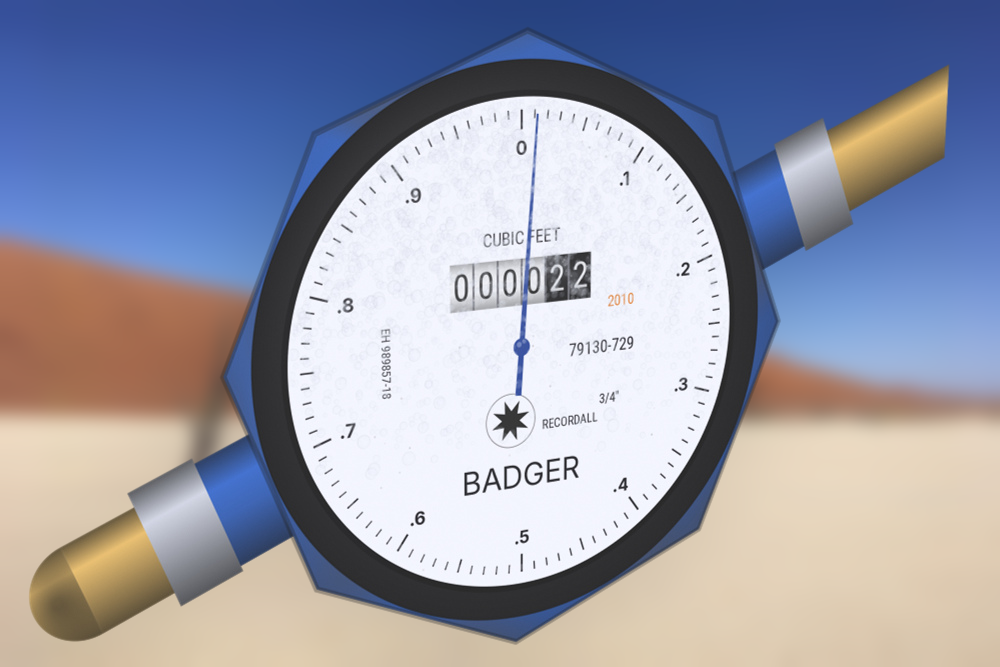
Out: 22.01 ft³
